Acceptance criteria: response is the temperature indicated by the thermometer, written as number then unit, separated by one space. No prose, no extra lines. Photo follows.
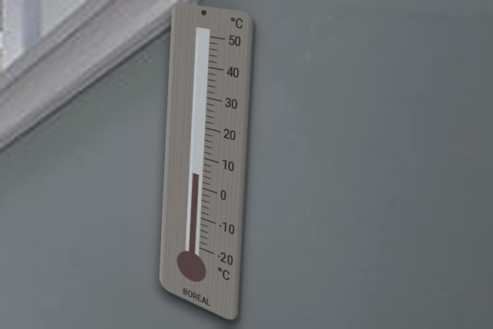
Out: 4 °C
